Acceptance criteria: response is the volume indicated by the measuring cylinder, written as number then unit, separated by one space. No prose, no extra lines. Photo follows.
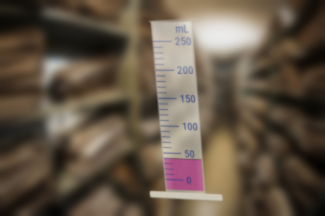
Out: 40 mL
